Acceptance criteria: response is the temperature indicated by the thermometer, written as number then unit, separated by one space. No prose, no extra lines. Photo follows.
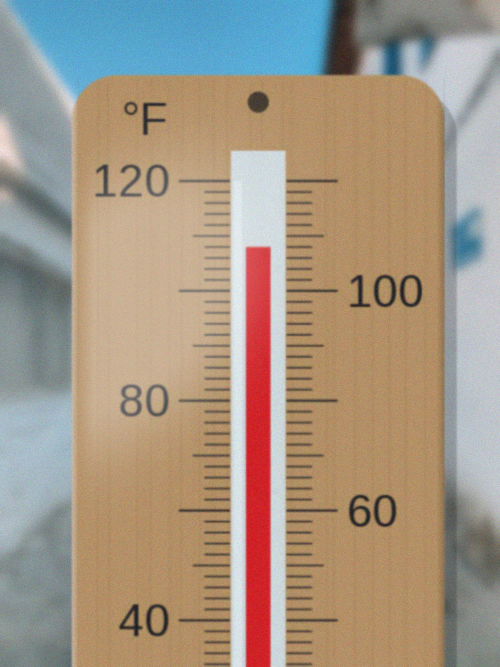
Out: 108 °F
